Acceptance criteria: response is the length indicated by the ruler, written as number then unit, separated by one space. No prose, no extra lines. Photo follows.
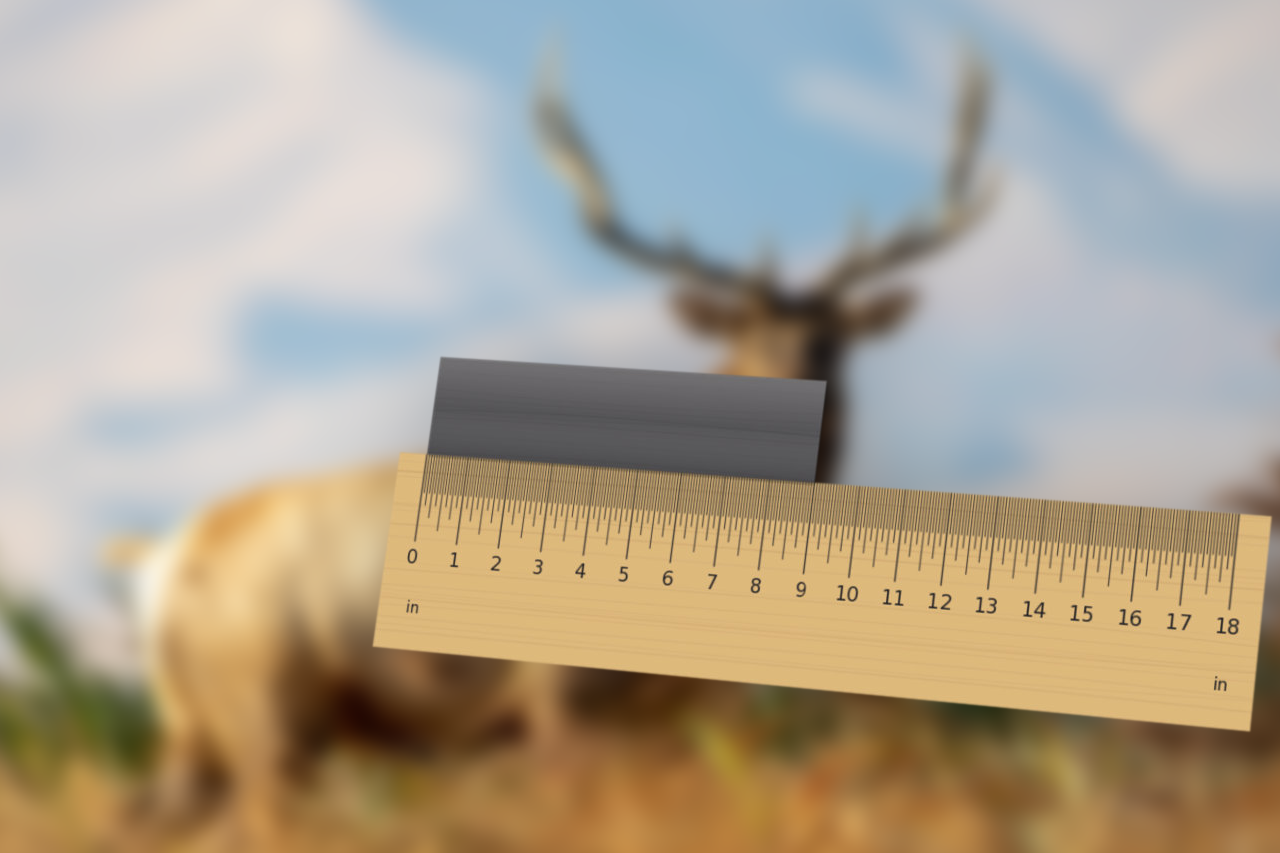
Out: 9 in
